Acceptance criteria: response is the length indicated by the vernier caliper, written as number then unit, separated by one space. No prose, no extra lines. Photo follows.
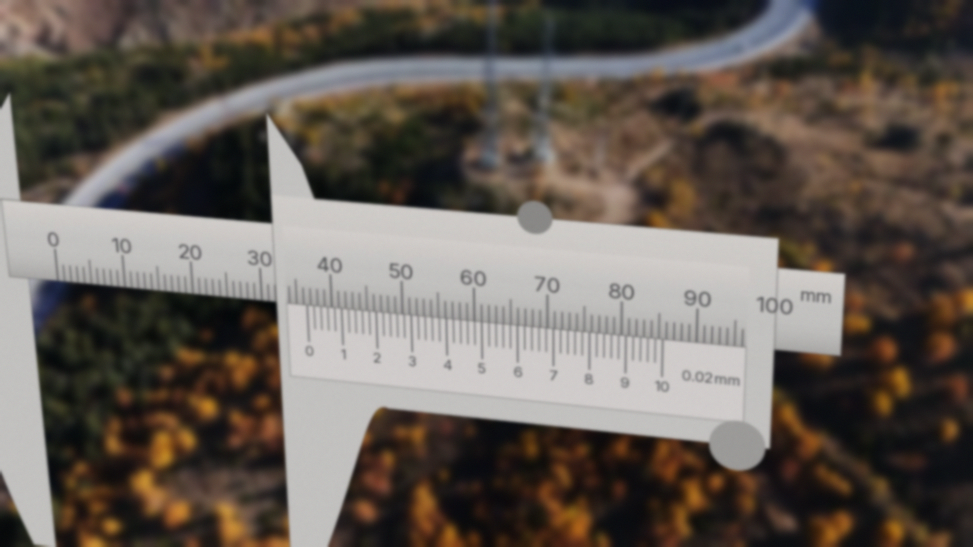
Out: 36.5 mm
